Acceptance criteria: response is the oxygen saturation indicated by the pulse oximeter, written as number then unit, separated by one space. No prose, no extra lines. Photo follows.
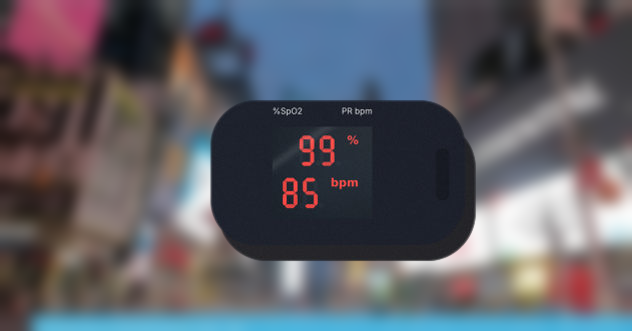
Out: 99 %
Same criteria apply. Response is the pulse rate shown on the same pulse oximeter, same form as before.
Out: 85 bpm
